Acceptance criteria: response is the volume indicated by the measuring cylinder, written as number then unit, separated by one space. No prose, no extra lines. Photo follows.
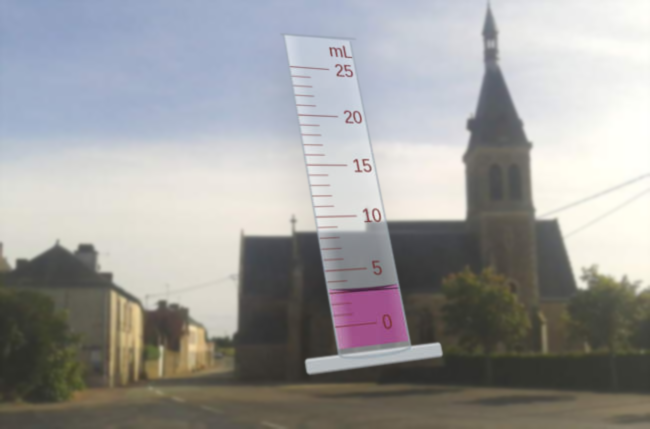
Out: 3 mL
